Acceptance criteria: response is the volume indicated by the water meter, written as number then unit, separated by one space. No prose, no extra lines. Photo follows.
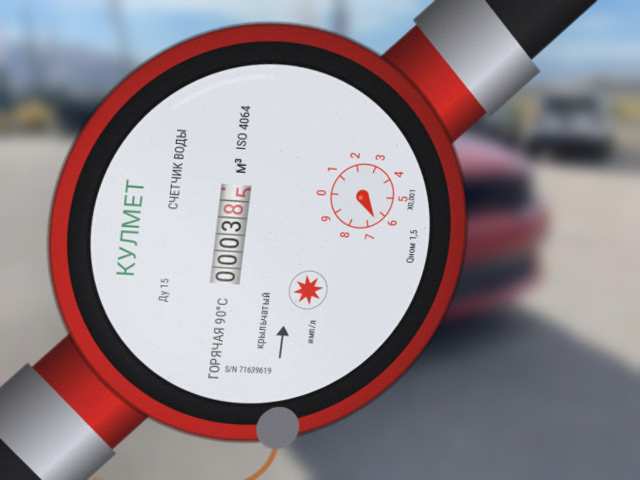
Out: 3.846 m³
